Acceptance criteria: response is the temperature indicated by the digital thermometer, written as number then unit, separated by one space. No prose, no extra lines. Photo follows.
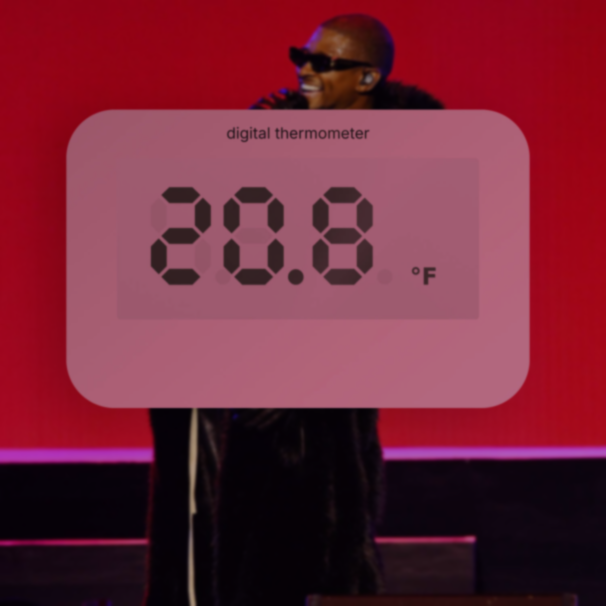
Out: 20.8 °F
